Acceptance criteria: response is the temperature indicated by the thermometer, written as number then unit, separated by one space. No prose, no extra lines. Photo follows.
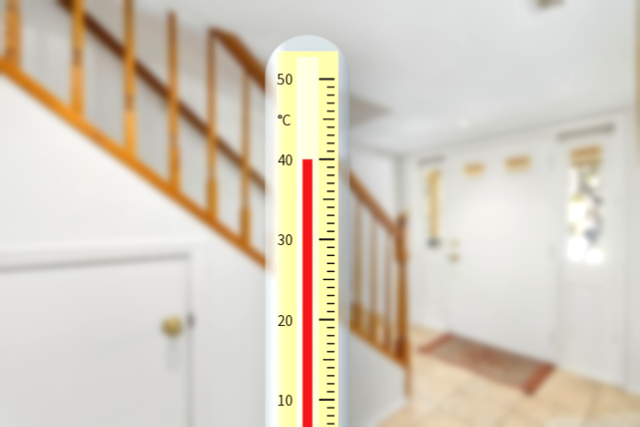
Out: 40 °C
